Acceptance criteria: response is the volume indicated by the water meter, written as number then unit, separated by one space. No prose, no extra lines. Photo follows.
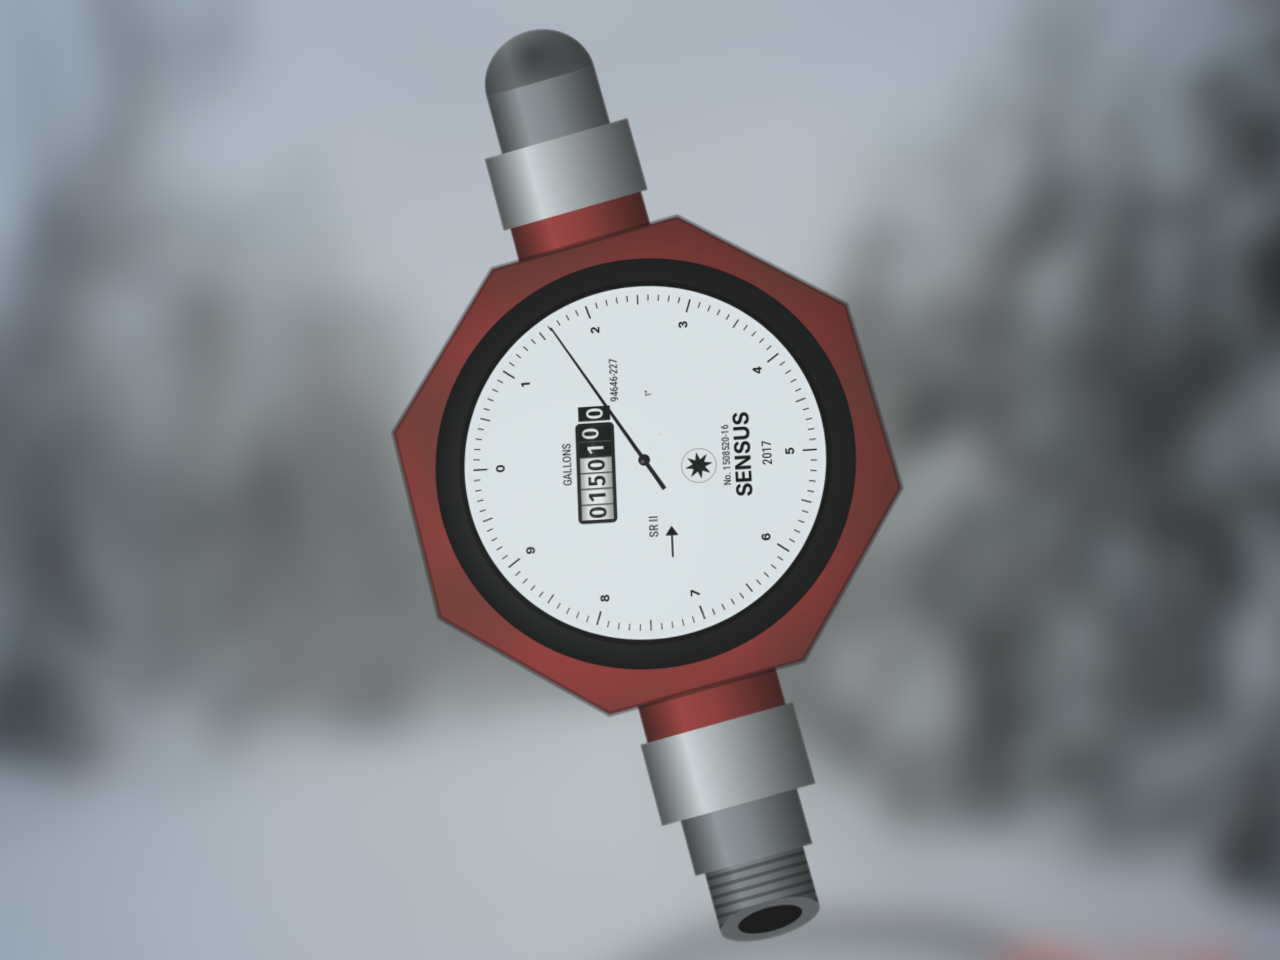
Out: 150101.6 gal
